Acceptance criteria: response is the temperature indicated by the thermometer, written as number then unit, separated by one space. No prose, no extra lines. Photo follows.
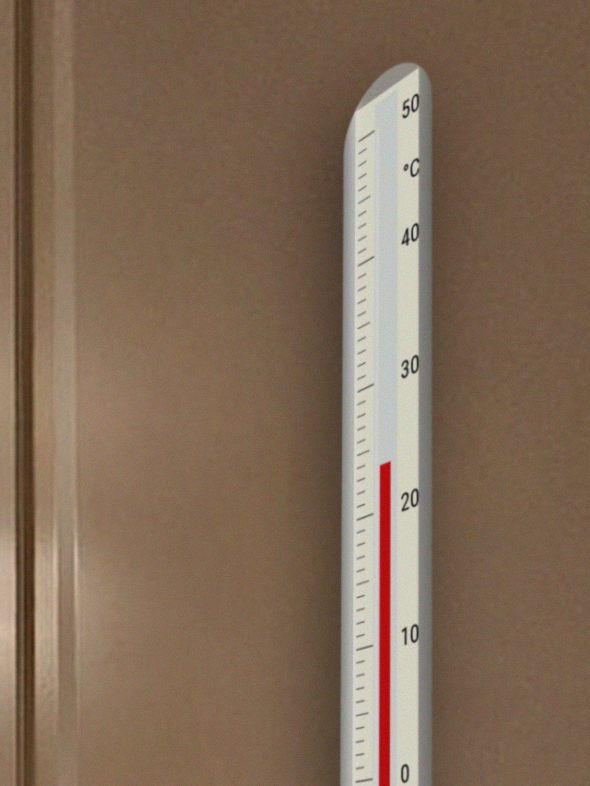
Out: 23.5 °C
